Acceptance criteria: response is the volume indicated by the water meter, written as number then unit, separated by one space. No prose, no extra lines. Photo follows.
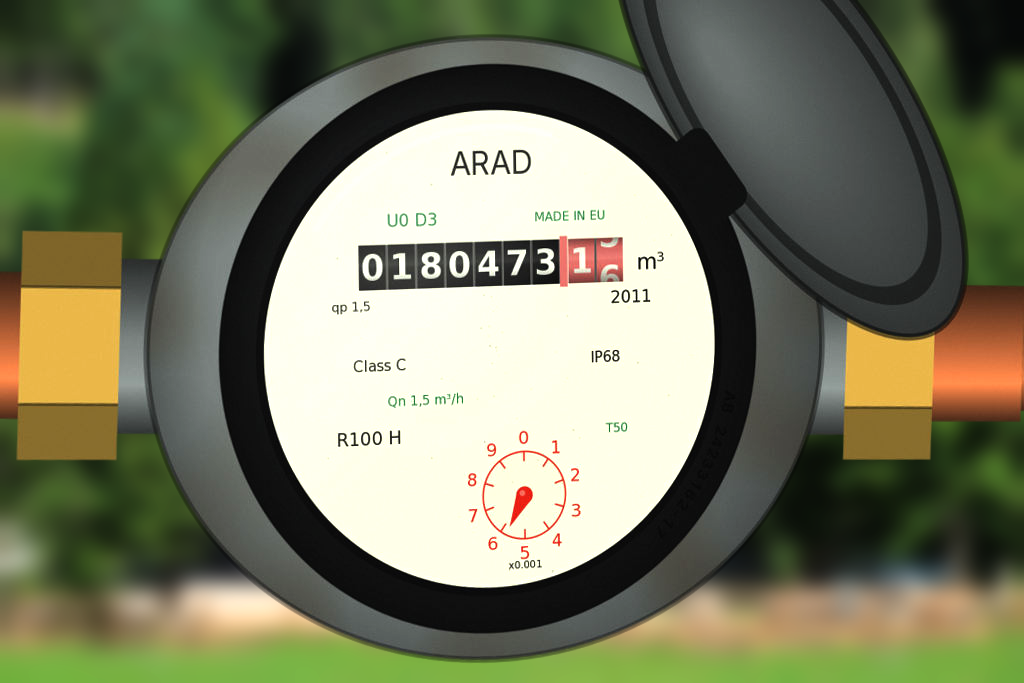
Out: 180473.155 m³
